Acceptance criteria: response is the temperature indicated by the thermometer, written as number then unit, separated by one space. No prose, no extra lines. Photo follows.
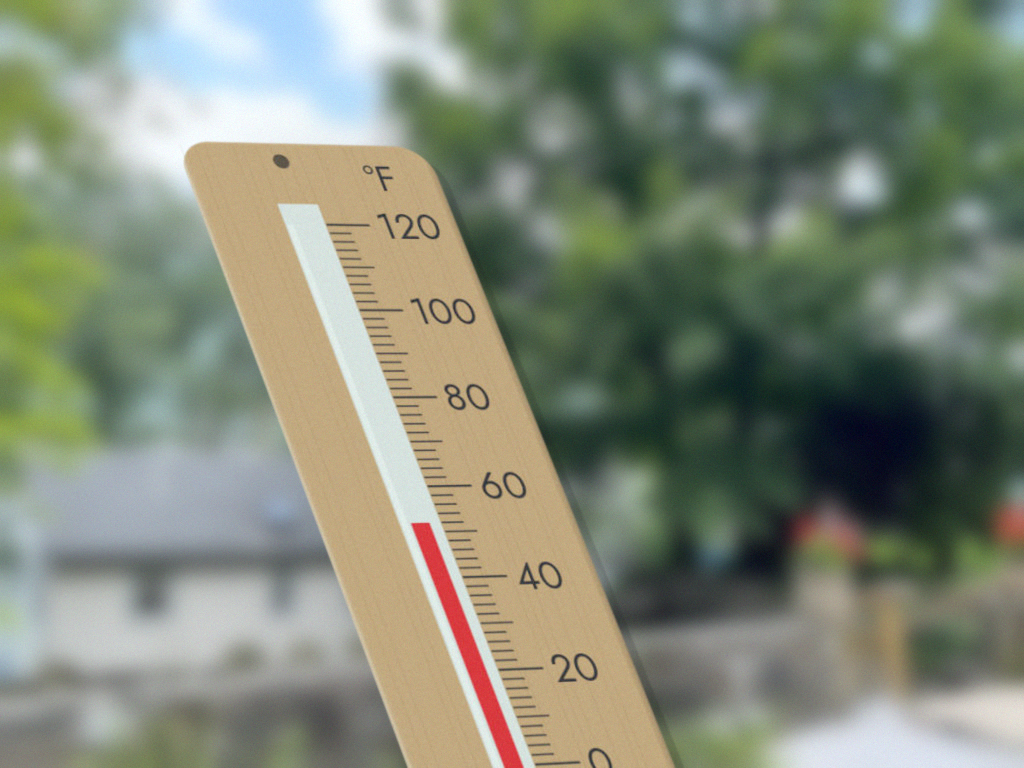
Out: 52 °F
